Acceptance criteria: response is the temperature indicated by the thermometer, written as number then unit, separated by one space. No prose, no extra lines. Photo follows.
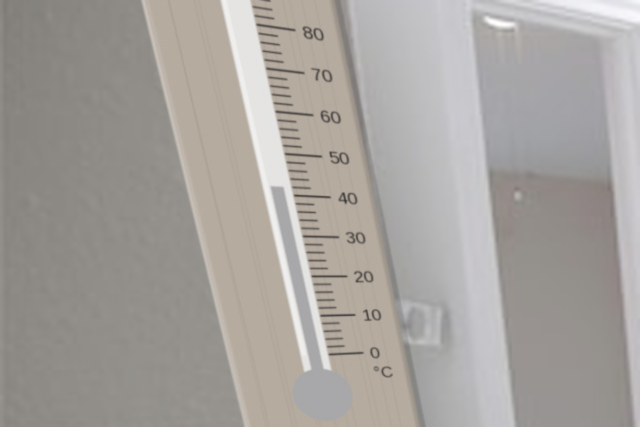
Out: 42 °C
